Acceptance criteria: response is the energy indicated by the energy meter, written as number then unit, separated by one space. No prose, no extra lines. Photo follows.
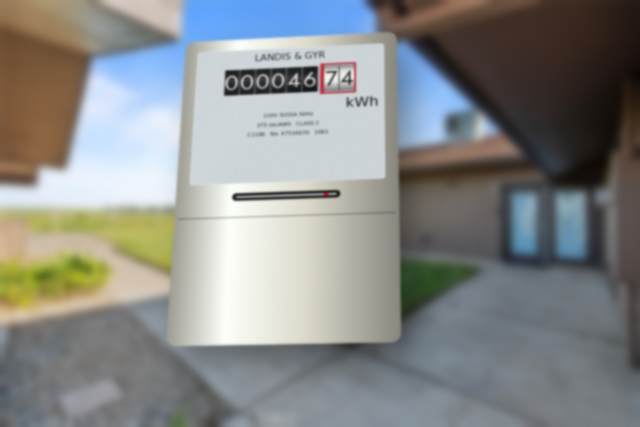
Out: 46.74 kWh
